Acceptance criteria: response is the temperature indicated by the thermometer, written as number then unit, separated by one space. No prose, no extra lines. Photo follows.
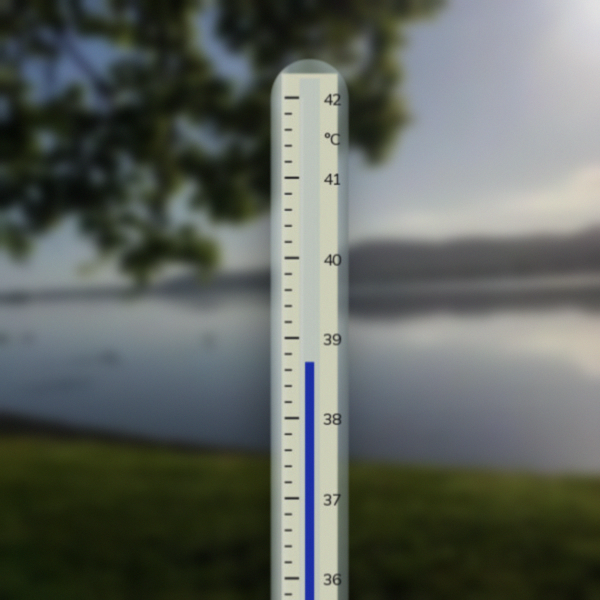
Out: 38.7 °C
